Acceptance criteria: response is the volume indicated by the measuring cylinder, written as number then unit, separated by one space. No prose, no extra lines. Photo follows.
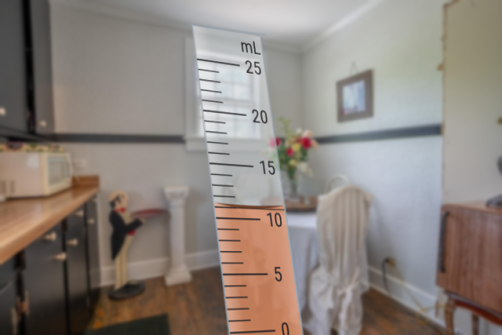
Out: 11 mL
